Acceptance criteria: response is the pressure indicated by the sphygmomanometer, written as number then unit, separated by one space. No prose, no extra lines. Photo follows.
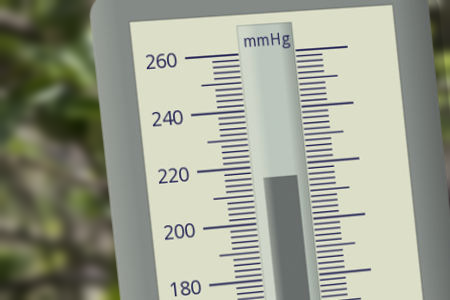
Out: 216 mmHg
